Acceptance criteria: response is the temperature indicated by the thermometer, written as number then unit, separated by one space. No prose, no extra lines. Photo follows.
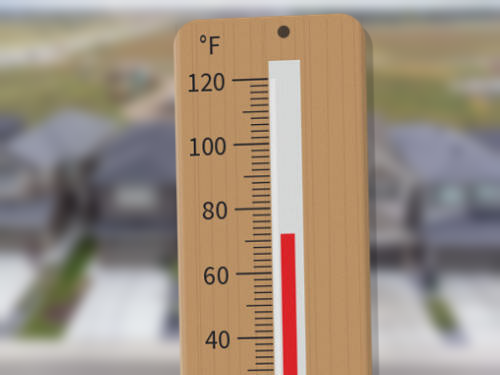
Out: 72 °F
